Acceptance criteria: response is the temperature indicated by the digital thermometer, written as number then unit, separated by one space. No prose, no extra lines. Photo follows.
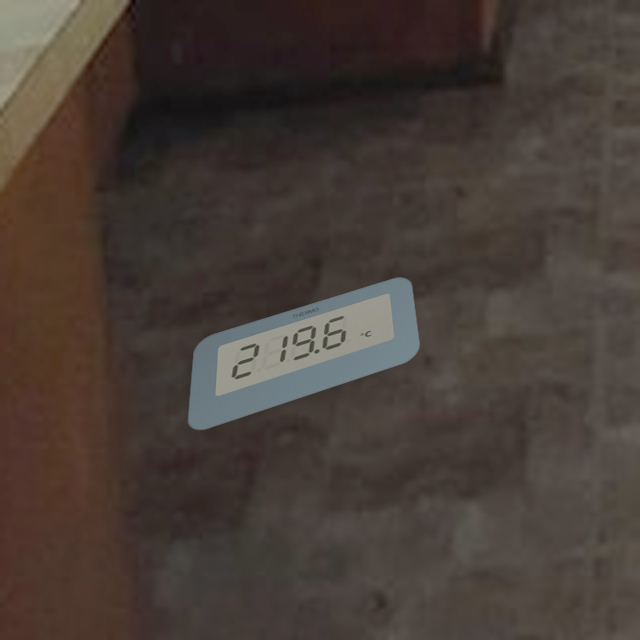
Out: 219.6 °C
